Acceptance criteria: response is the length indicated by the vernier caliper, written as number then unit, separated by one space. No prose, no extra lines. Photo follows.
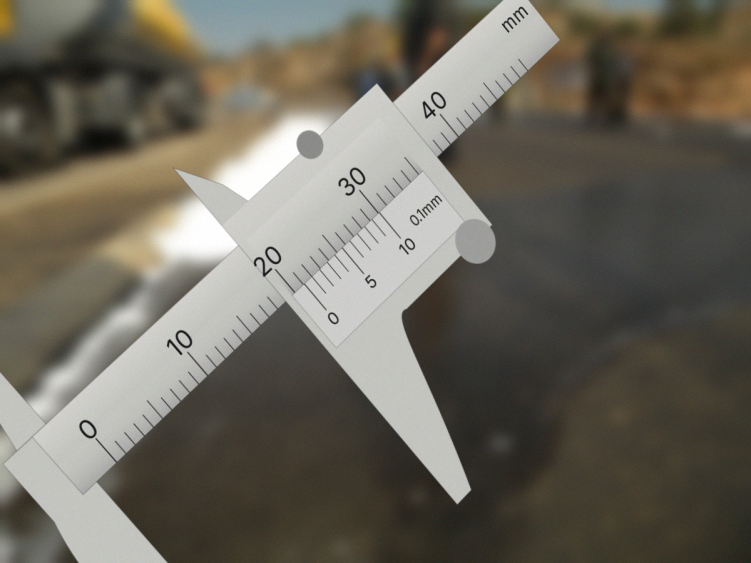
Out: 21.1 mm
